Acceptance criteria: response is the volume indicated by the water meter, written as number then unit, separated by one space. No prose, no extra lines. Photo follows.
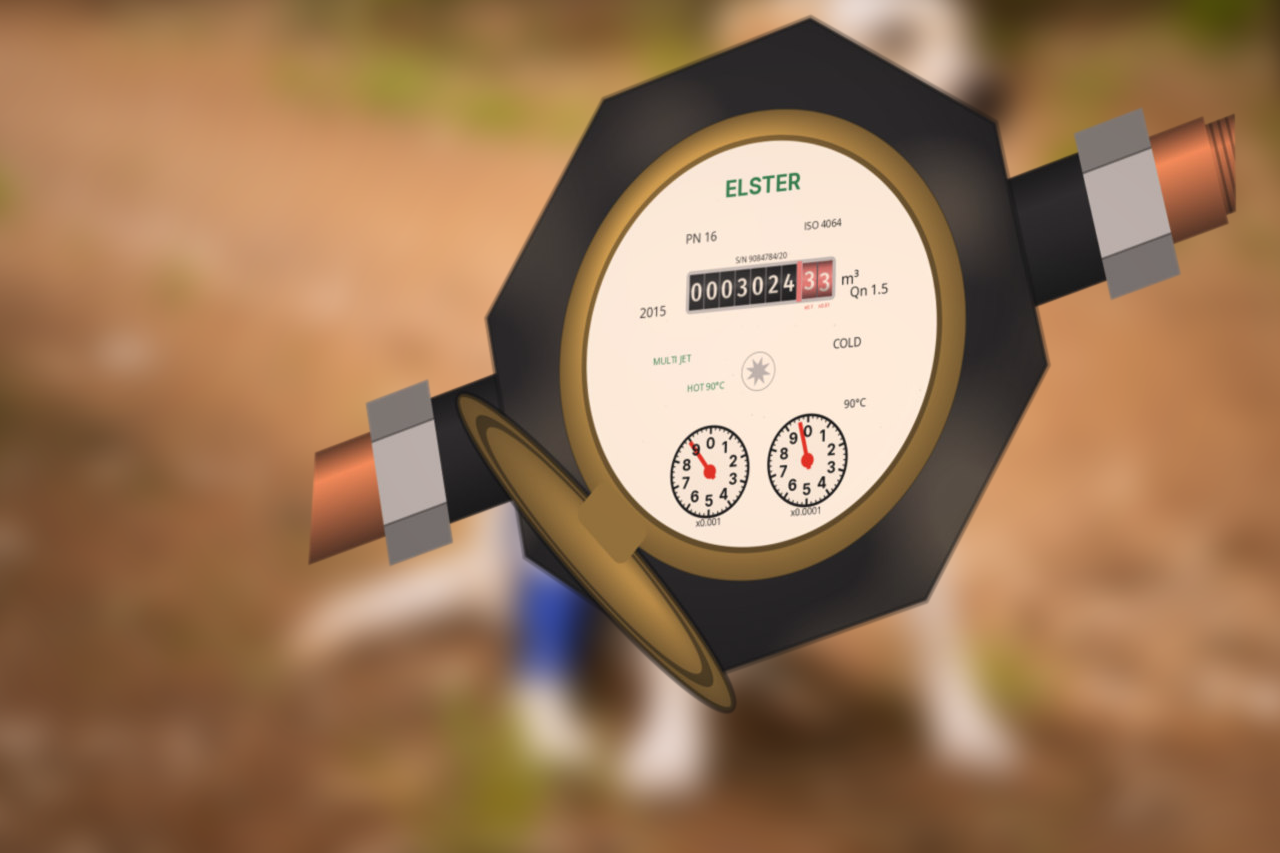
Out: 3024.3289 m³
